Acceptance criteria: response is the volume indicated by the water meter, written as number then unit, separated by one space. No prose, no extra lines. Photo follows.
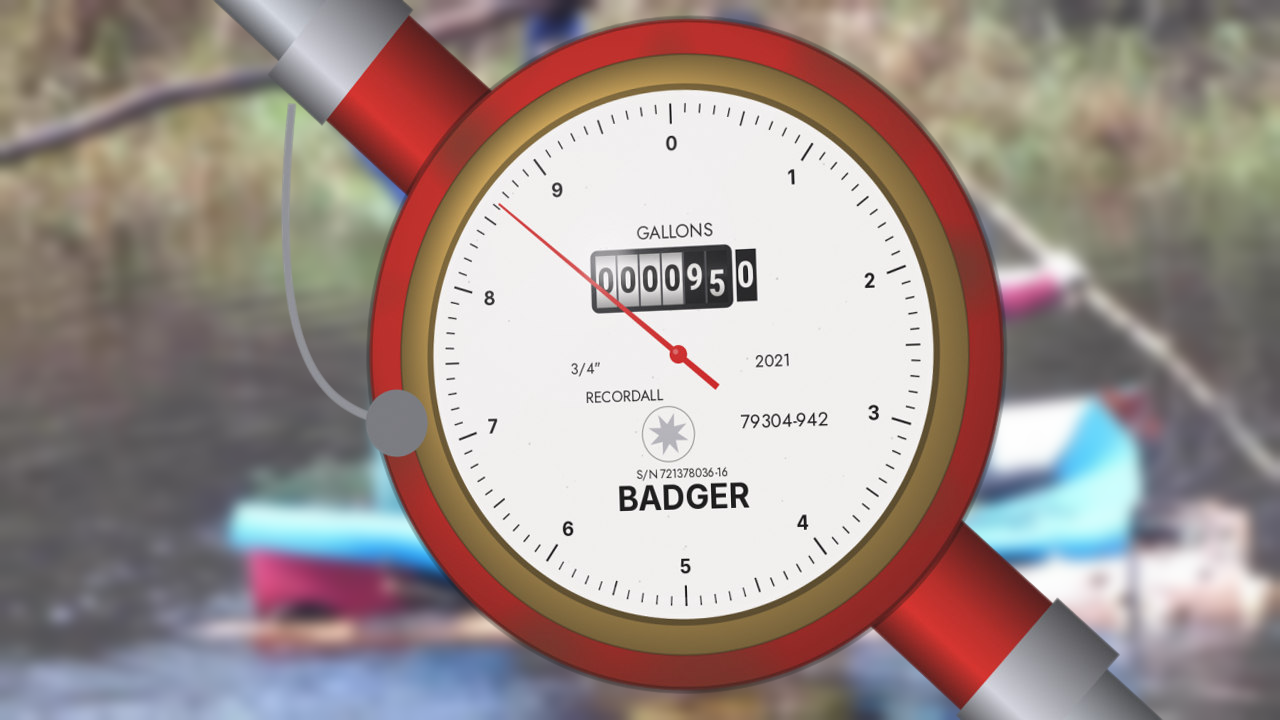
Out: 948.6 gal
